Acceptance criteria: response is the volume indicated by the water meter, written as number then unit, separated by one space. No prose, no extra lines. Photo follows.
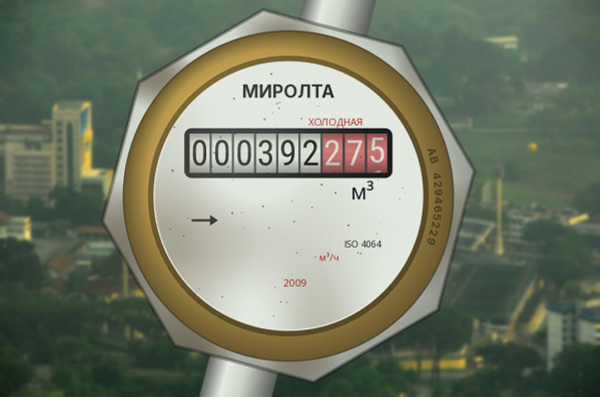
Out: 392.275 m³
